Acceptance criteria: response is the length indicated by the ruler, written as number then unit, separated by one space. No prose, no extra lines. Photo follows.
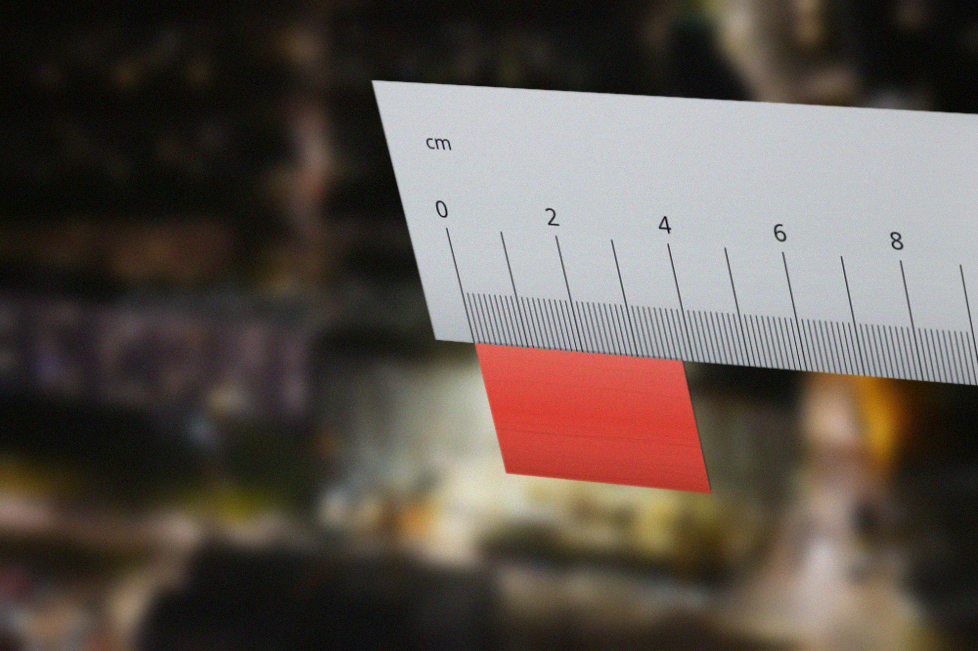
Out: 3.8 cm
